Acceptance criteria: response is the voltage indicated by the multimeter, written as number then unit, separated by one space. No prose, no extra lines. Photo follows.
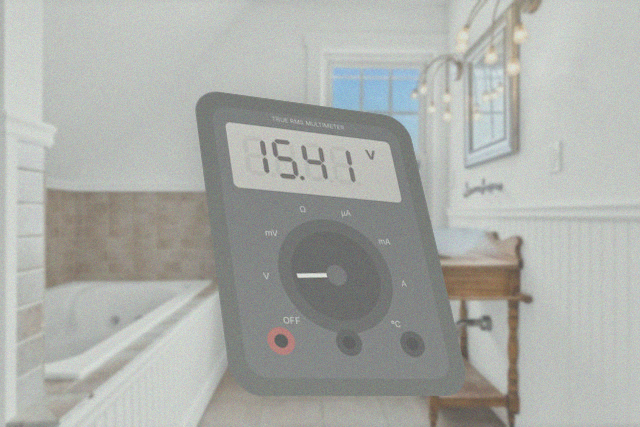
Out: 15.41 V
